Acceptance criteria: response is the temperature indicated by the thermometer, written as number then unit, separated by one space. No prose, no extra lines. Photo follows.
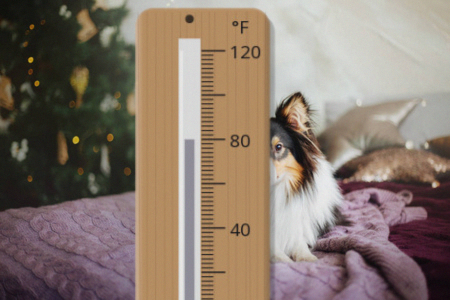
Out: 80 °F
